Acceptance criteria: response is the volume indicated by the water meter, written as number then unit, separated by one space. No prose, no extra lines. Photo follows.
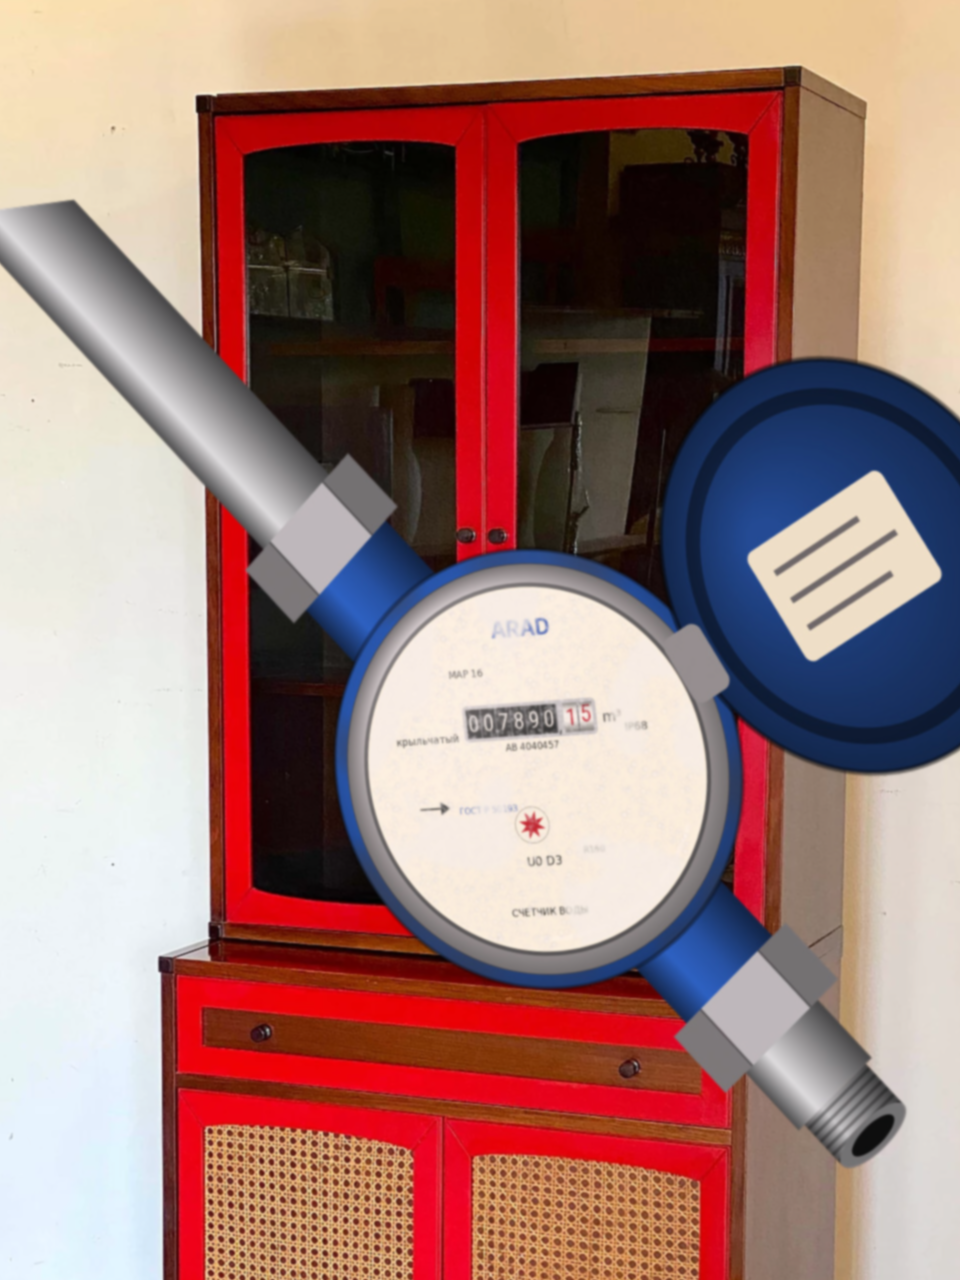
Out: 7890.15 m³
